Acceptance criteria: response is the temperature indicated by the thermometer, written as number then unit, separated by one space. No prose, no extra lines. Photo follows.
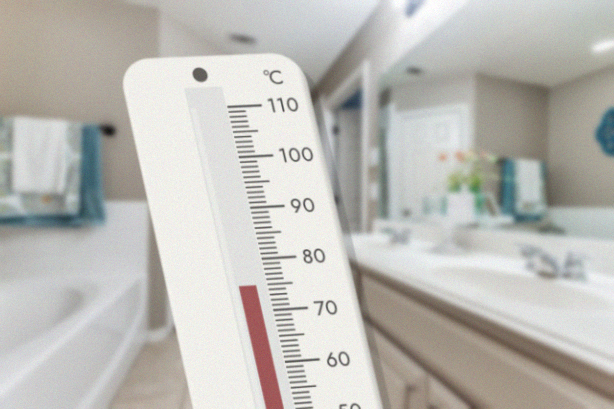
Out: 75 °C
